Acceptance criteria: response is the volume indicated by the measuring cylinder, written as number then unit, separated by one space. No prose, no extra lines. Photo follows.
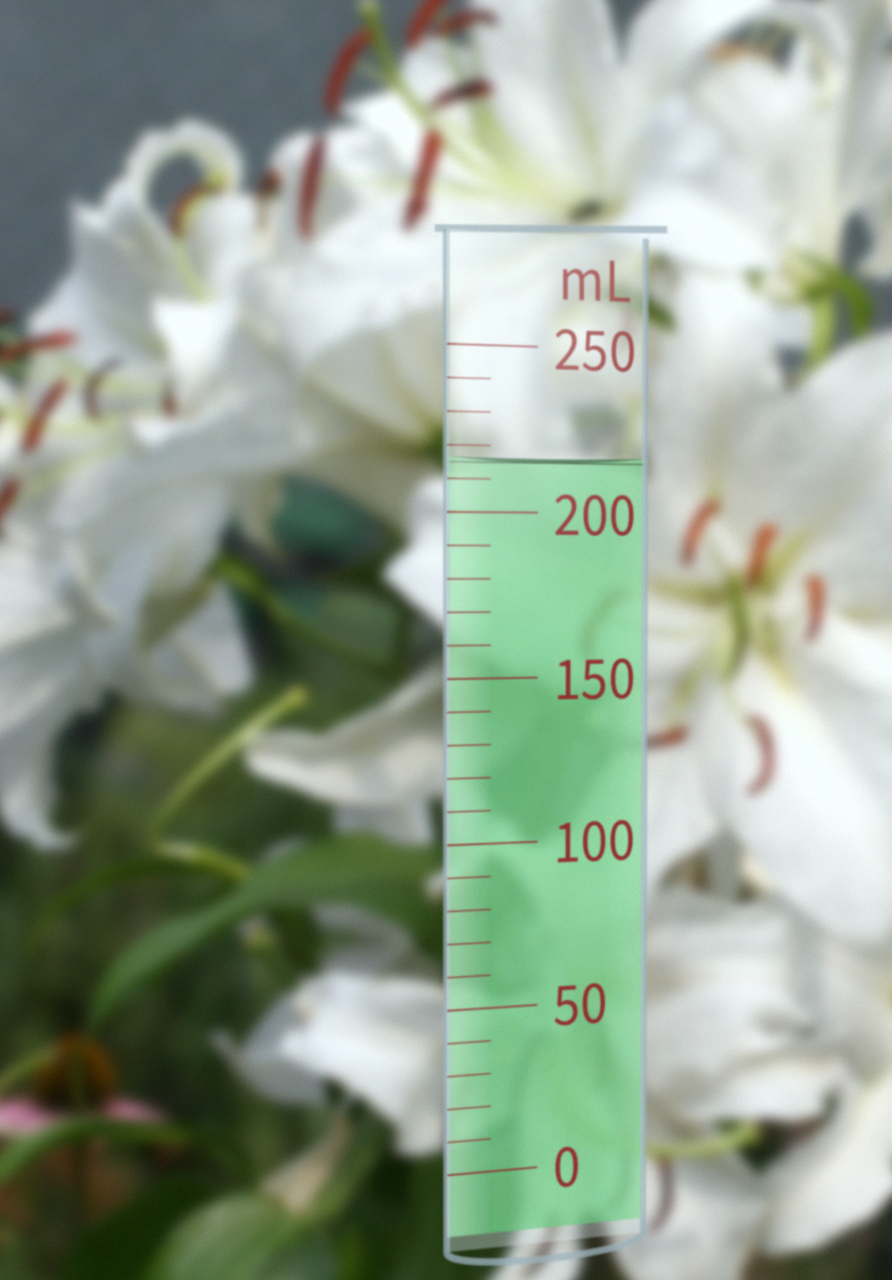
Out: 215 mL
